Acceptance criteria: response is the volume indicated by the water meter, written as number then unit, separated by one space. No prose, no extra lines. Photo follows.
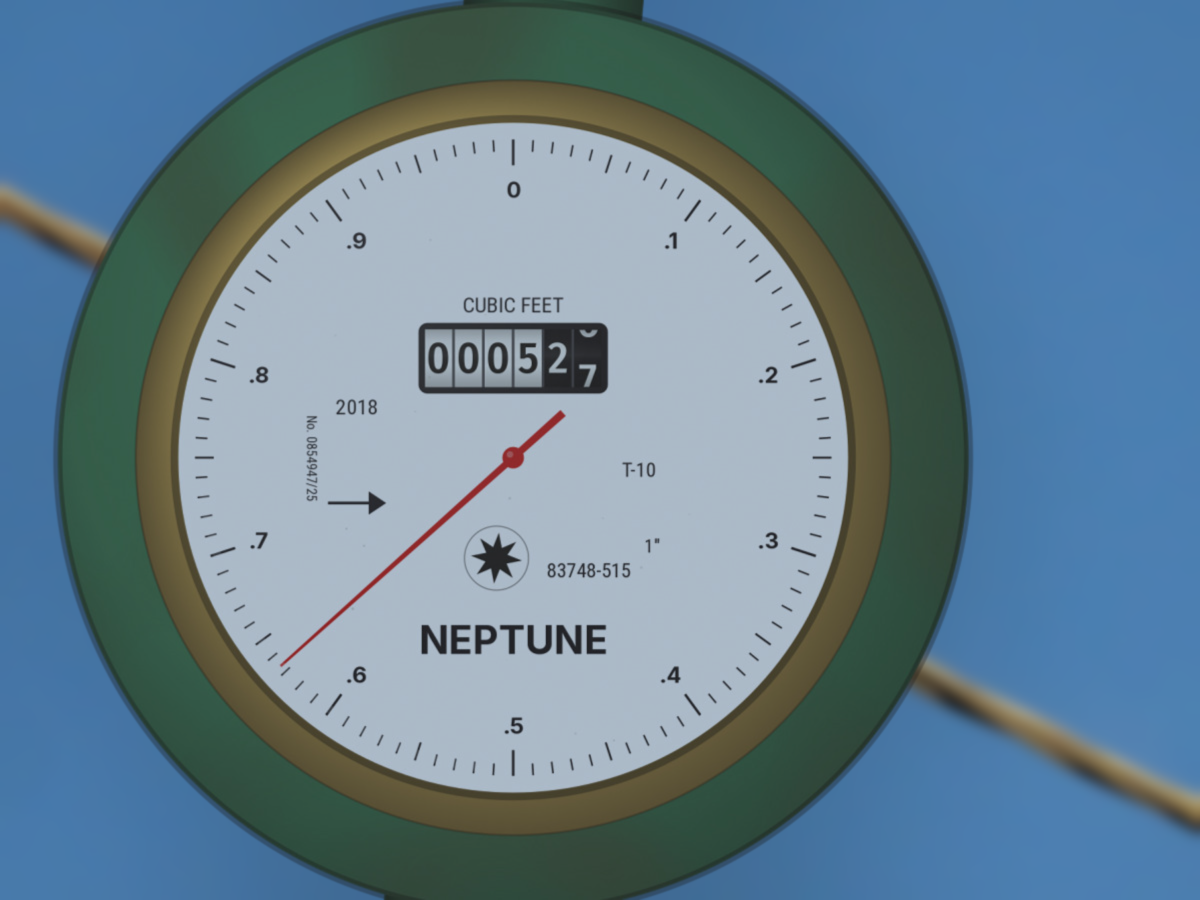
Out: 526.63 ft³
